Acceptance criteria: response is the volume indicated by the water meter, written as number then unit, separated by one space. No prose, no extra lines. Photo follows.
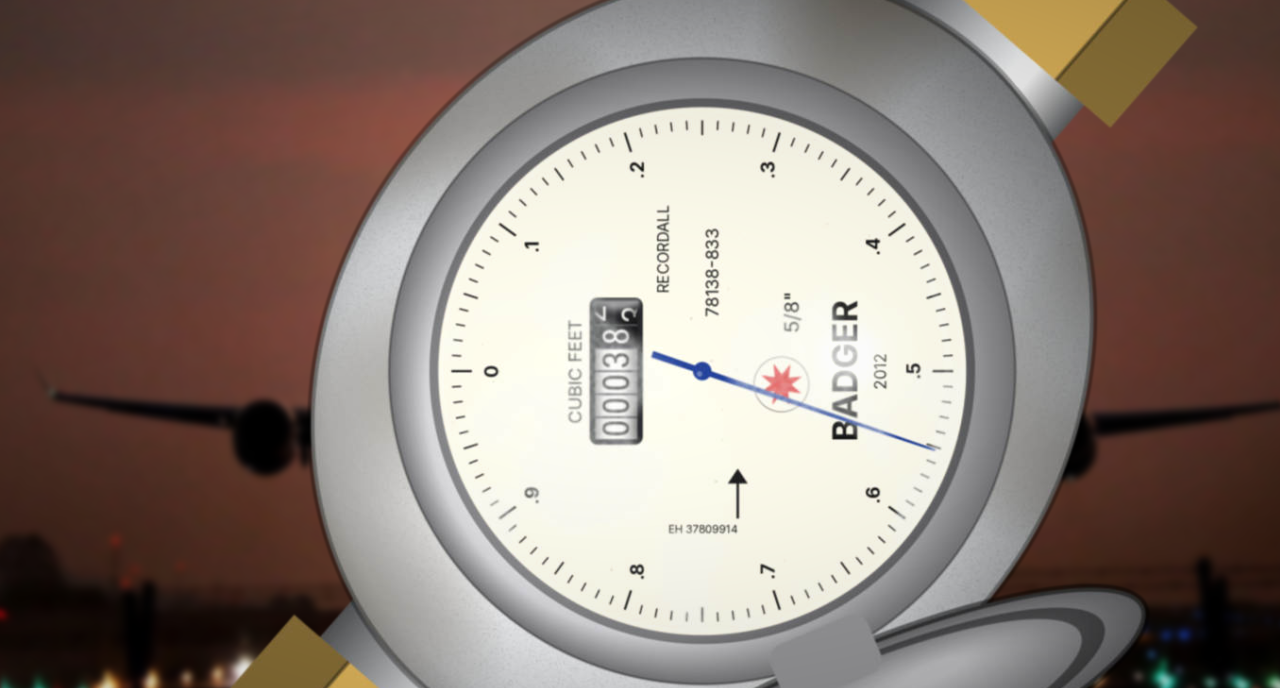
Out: 382.55 ft³
